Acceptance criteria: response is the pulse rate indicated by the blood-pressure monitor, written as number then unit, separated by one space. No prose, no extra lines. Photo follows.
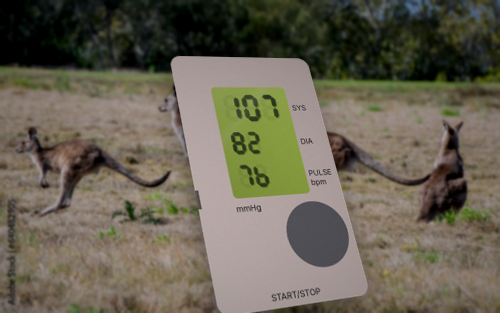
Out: 76 bpm
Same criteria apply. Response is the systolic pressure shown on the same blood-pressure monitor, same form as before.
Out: 107 mmHg
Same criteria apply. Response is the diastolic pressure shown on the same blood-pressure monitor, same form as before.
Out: 82 mmHg
